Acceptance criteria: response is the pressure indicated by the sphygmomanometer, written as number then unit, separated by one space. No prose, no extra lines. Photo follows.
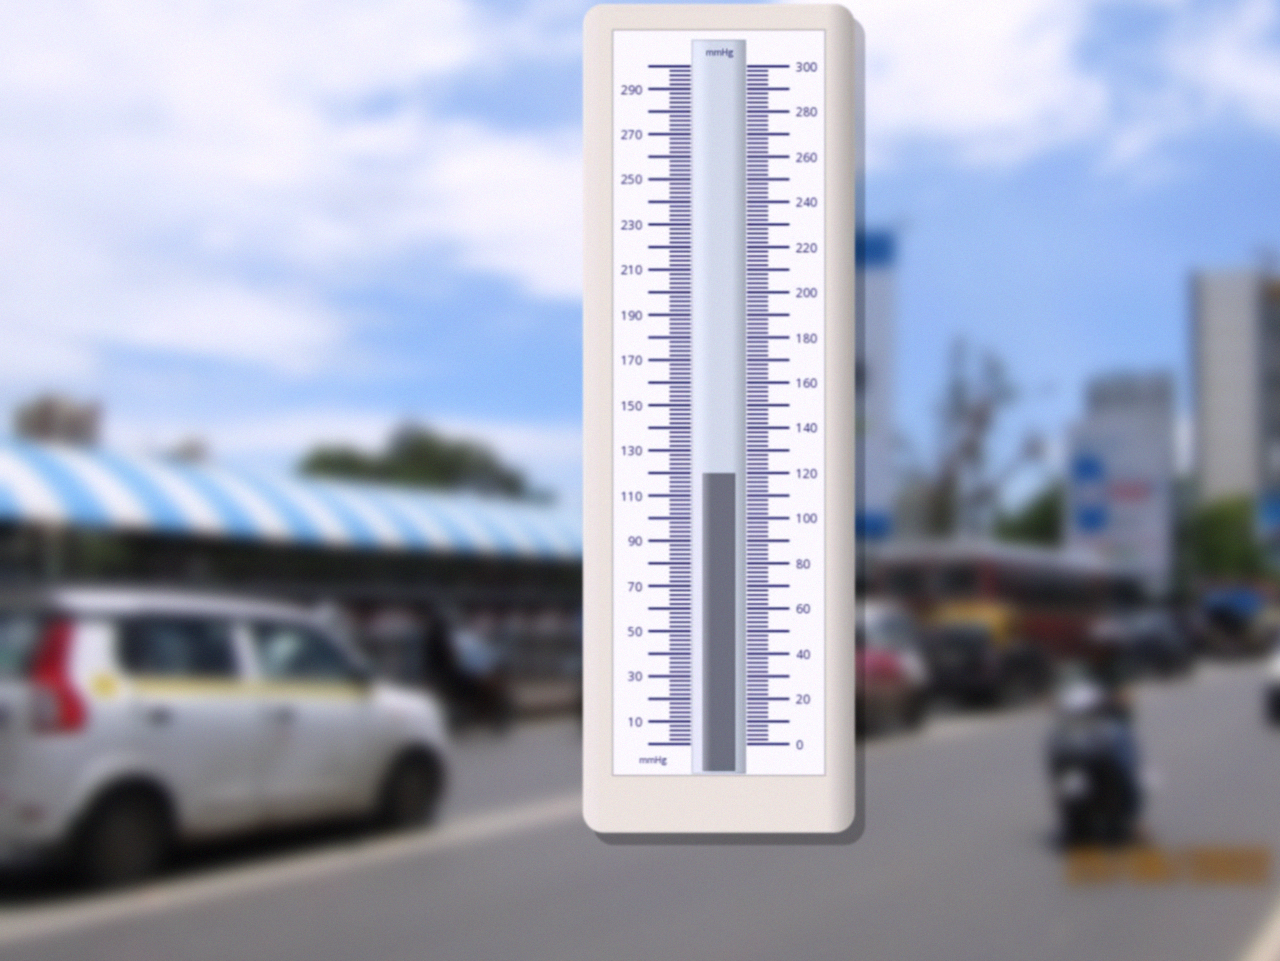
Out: 120 mmHg
